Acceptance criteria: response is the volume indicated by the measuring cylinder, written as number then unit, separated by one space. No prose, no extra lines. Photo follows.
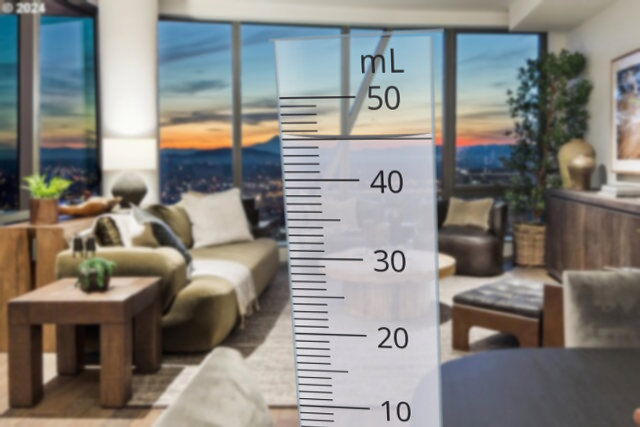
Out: 45 mL
